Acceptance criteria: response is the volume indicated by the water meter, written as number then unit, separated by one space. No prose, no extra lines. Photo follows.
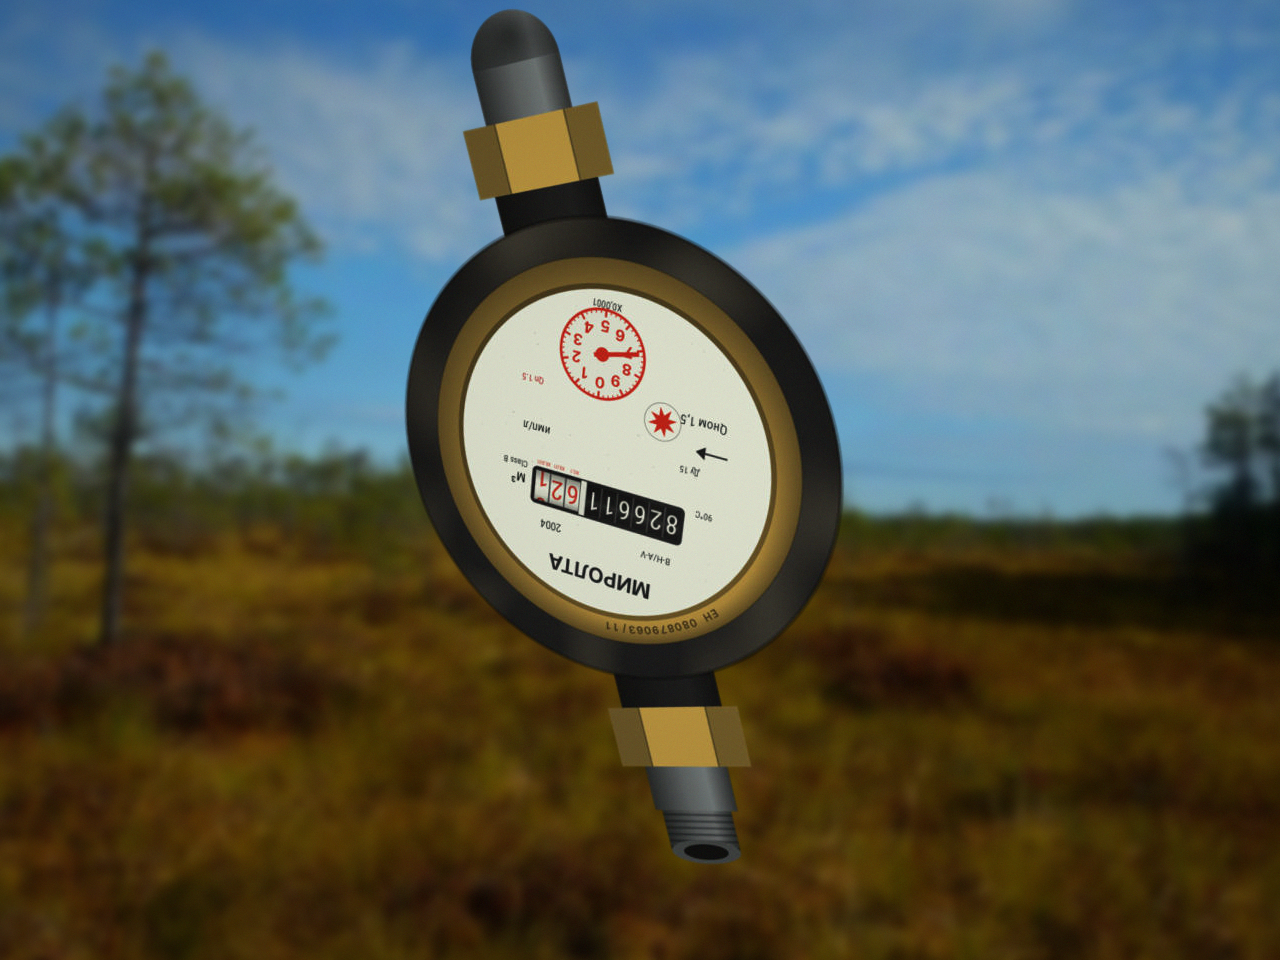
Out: 826611.6207 m³
